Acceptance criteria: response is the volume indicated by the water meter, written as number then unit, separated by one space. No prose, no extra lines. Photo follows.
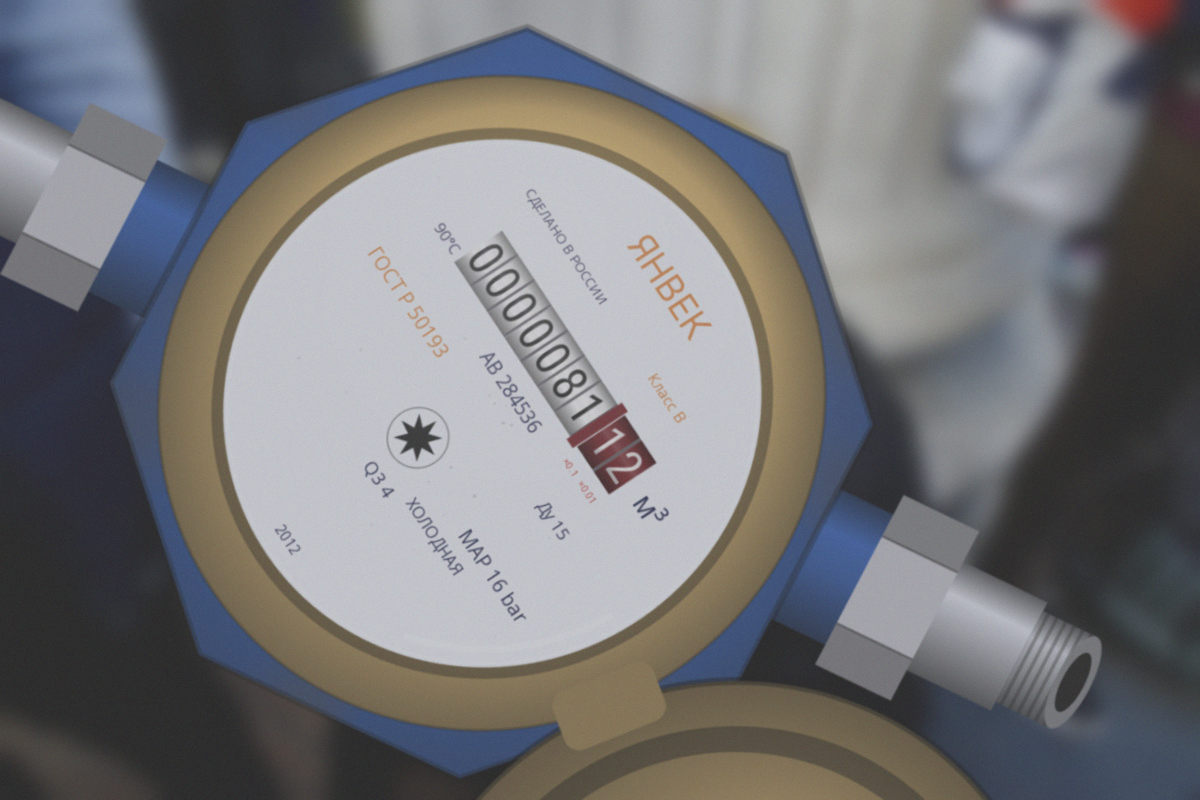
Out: 81.12 m³
